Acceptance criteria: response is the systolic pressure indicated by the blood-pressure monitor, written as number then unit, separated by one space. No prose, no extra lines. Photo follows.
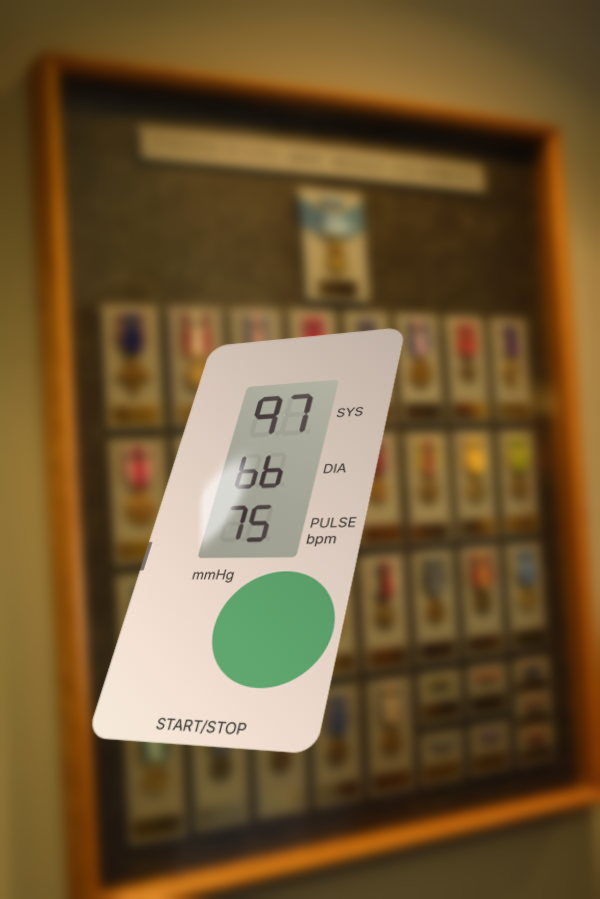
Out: 97 mmHg
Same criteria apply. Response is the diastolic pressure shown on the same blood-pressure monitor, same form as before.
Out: 66 mmHg
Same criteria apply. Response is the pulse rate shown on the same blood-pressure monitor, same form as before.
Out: 75 bpm
